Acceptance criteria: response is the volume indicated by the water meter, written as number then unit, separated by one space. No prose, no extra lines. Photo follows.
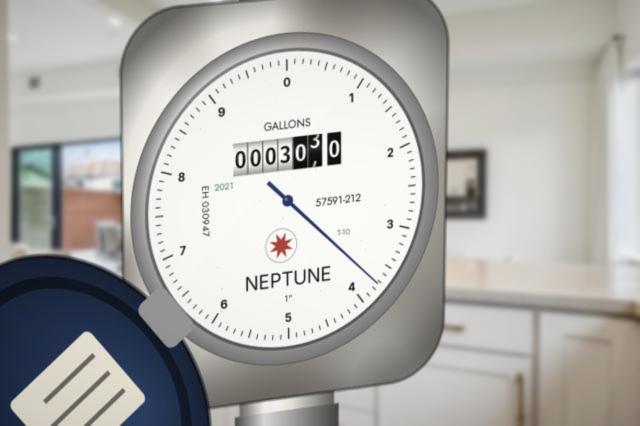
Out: 3033.7 gal
